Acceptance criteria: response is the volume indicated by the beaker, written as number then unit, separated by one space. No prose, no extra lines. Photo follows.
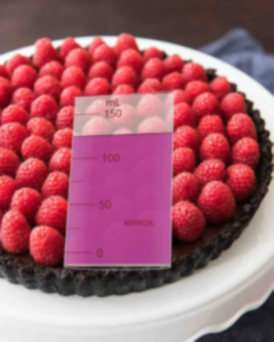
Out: 125 mL
